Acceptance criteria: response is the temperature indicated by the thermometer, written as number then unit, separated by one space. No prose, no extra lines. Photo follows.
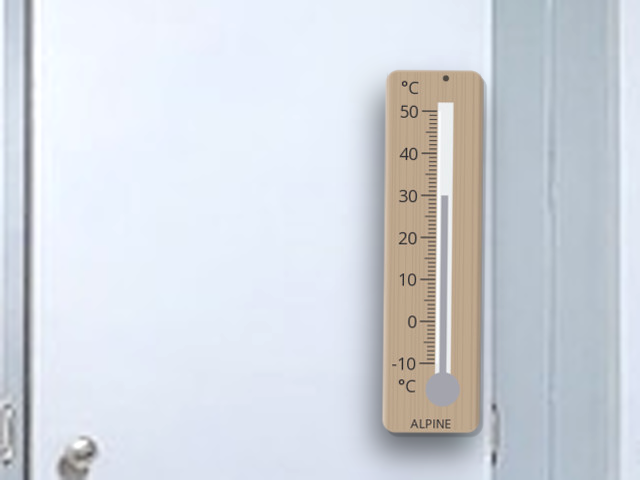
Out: 30 °C
